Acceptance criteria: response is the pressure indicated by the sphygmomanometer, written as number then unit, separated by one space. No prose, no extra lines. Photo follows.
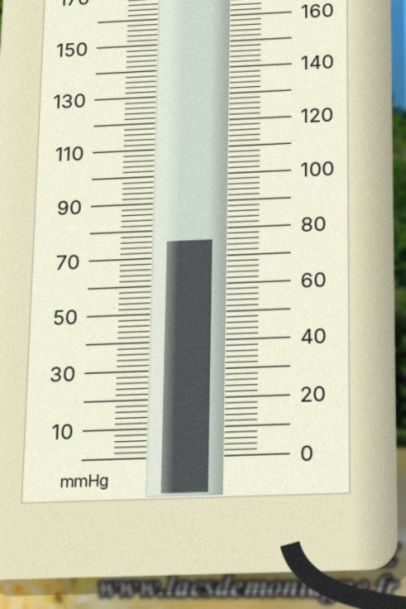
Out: 76 mmHg
